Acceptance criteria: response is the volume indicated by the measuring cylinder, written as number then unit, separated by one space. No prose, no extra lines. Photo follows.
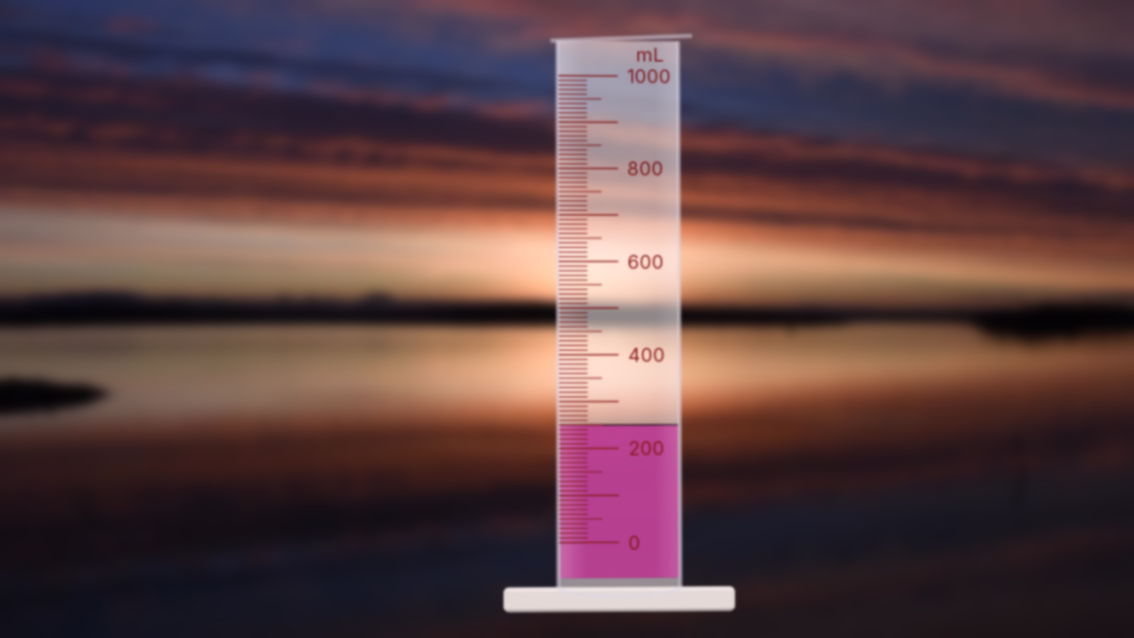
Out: 250 mL
